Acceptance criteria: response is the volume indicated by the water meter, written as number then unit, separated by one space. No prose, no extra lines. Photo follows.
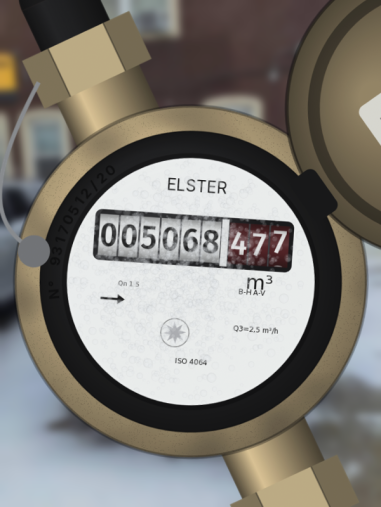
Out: 5068.477 m³
